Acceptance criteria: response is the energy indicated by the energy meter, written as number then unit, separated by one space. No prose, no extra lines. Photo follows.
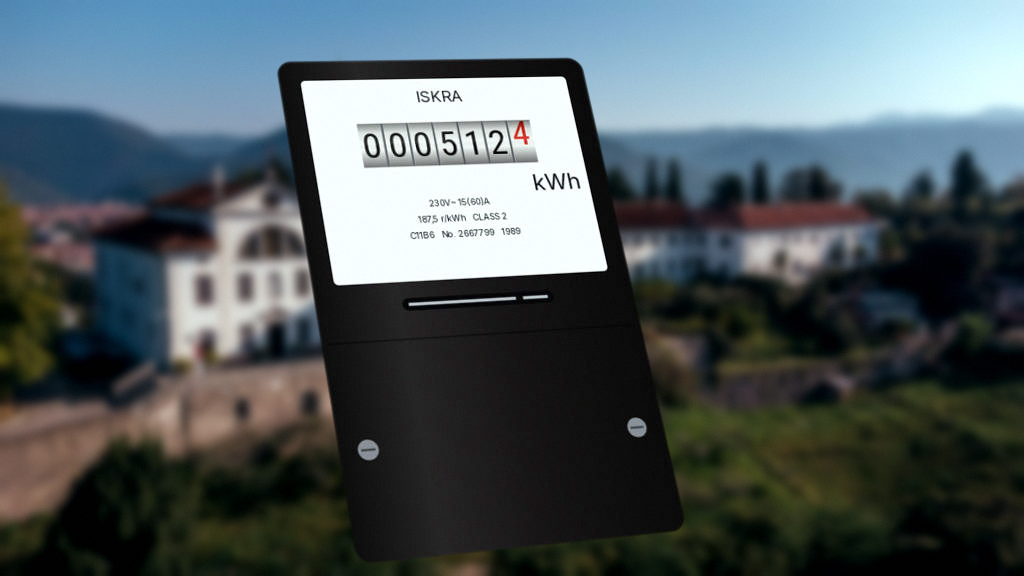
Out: 512.4 kWh
